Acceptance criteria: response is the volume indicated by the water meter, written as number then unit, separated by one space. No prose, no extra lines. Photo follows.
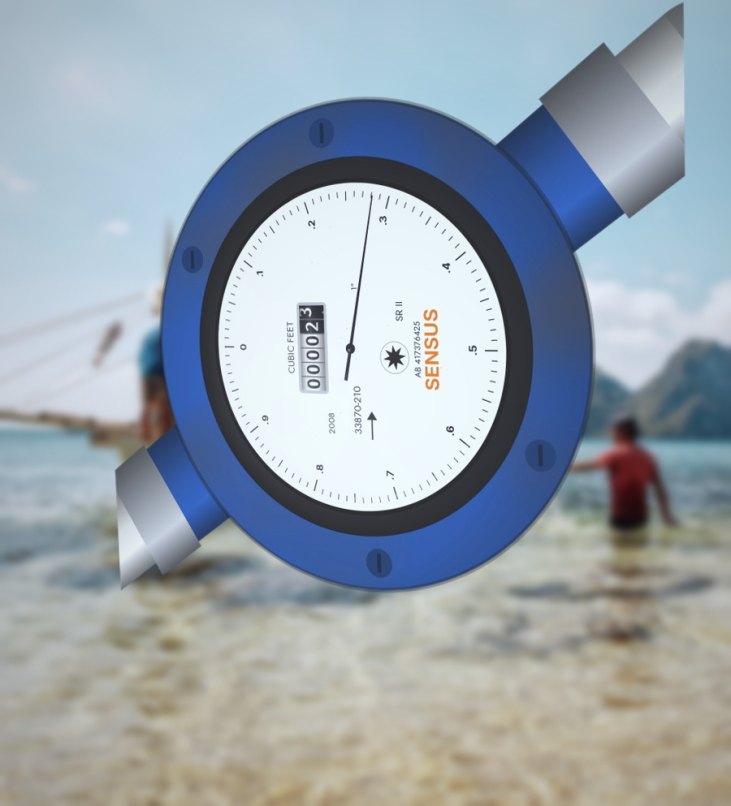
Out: 23.28 ft³
